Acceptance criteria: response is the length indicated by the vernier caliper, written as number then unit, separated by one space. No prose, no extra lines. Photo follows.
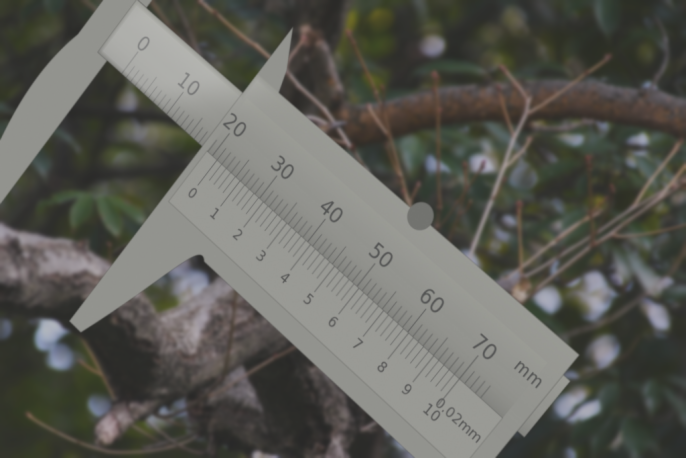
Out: 21.0 mm
